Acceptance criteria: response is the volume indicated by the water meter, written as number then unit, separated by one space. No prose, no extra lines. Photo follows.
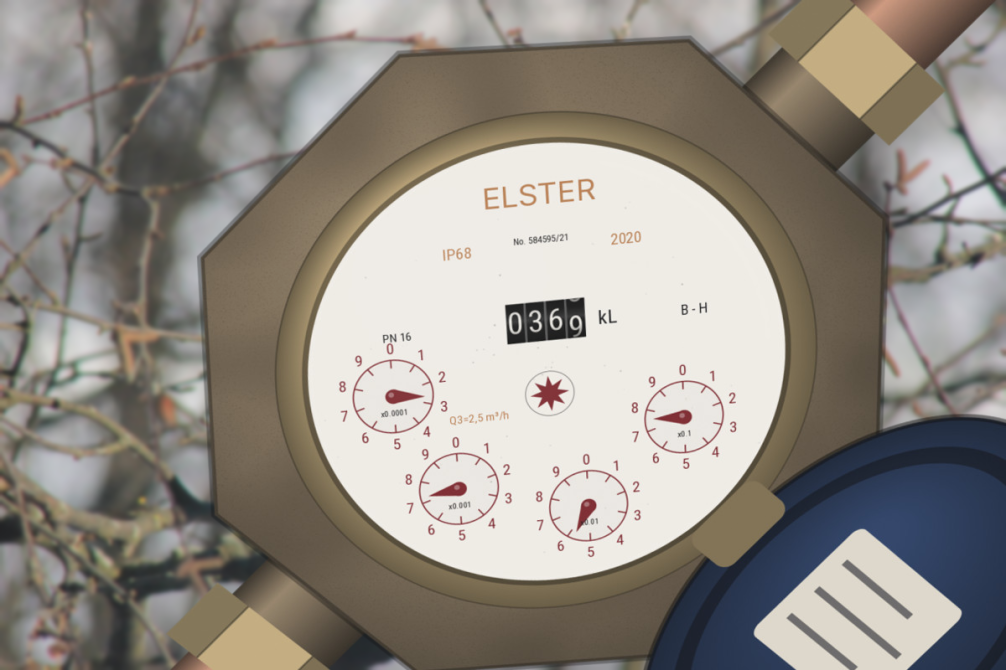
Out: 368.7572 kL
